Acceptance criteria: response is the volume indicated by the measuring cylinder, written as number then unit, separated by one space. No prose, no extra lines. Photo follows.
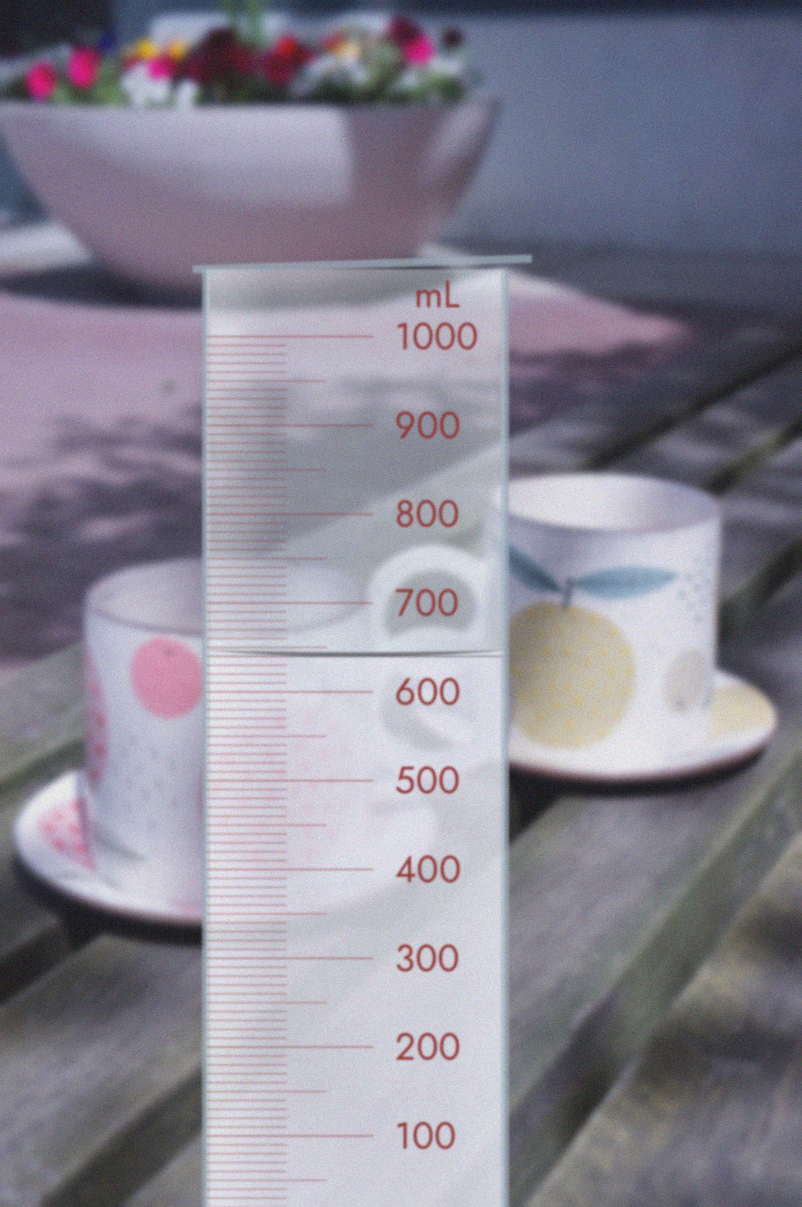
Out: 640 mL
